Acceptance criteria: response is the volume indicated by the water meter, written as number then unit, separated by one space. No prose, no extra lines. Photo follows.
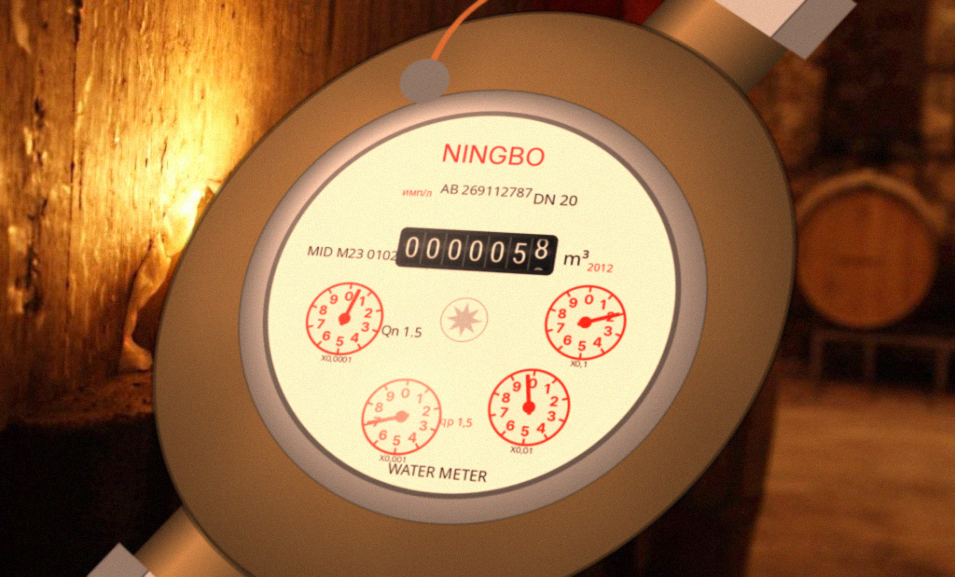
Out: 58.1970 m³
